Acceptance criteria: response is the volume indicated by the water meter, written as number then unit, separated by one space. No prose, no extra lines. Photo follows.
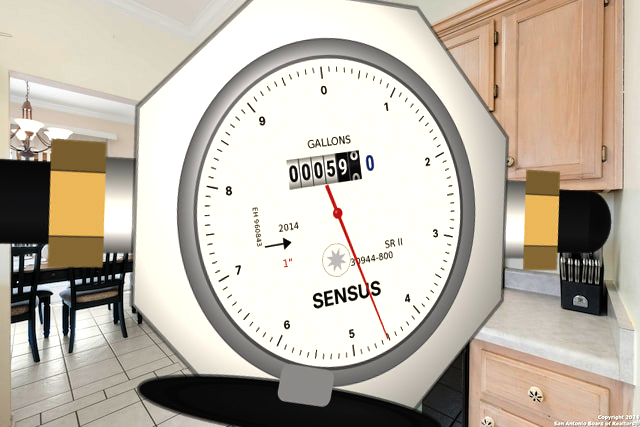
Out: 5984.5 gal
